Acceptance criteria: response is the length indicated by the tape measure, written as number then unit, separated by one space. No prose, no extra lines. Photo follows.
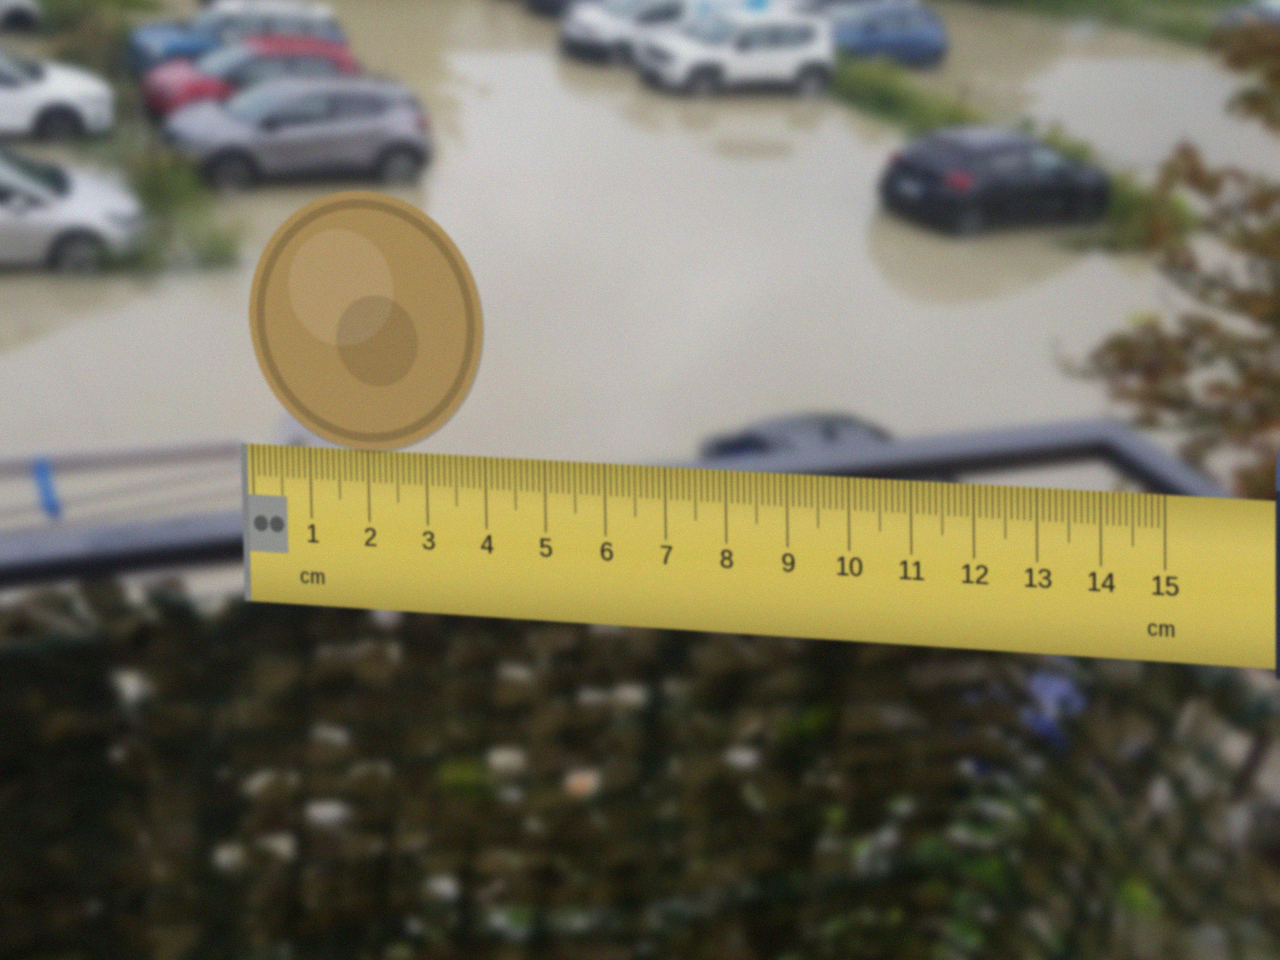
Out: 4 cm
